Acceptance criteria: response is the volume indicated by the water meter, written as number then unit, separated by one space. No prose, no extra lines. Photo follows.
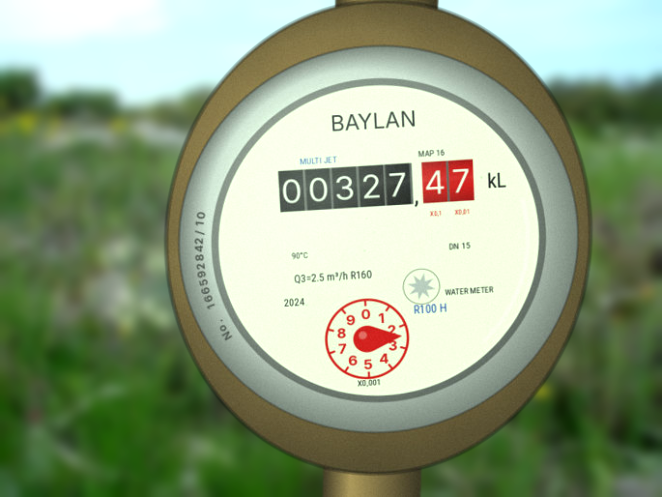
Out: 327.472 kL
